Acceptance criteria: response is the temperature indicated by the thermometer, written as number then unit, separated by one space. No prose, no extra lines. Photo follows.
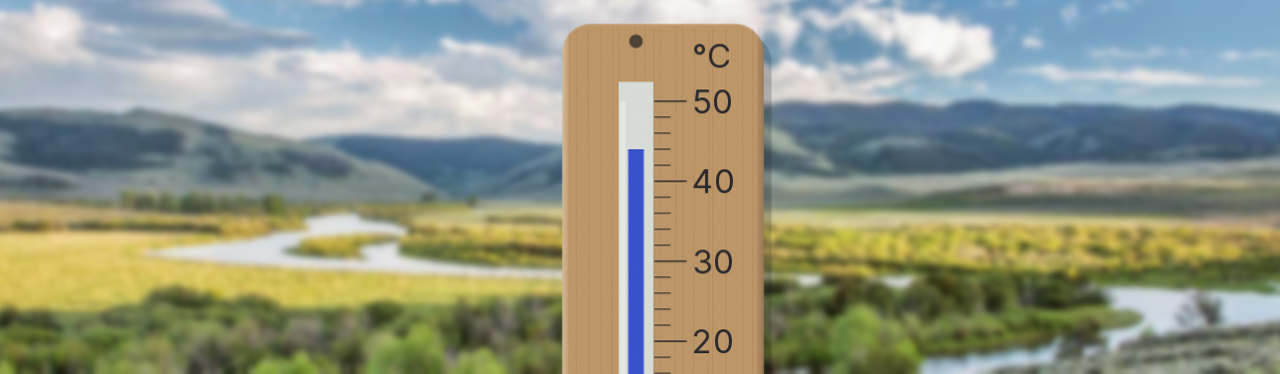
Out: 44 °C
